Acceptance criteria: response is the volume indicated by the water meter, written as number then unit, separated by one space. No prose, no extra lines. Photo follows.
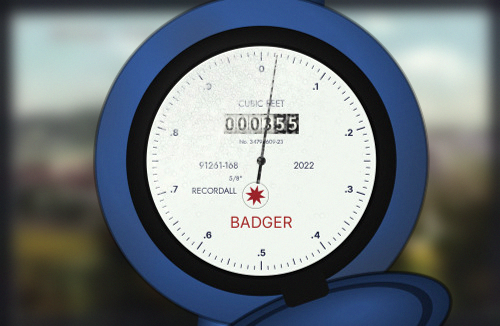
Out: 355.02 ft³
